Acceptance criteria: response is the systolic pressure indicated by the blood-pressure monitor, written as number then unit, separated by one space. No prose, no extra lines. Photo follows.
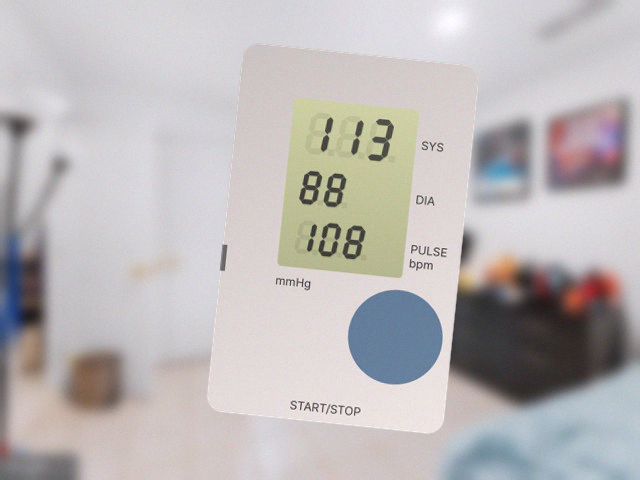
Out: 113 mmHg
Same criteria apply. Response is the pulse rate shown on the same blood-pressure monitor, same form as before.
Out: 108 bpm
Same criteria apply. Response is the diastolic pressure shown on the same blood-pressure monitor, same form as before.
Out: 88 mmHg
